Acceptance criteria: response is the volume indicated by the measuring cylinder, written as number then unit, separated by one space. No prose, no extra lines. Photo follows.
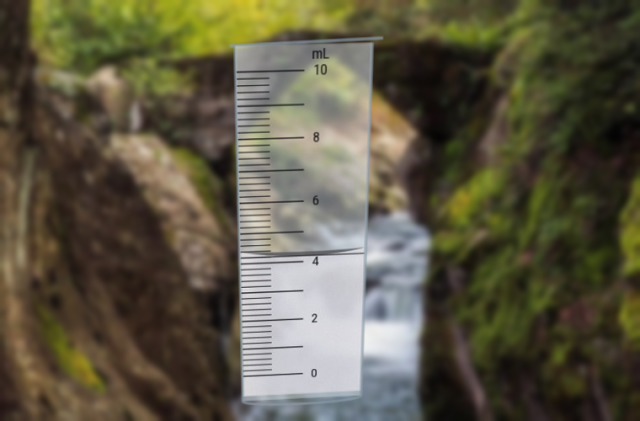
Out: 4.2 mL
